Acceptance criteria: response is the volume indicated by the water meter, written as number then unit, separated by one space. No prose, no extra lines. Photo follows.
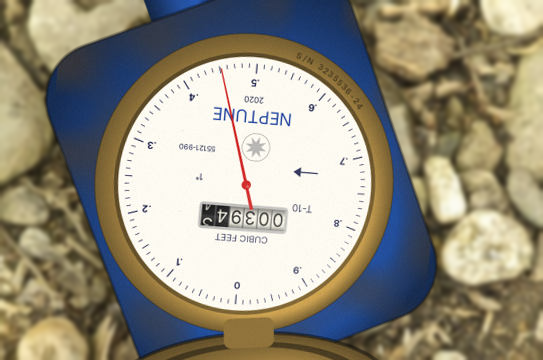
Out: 3943.45 ft³
